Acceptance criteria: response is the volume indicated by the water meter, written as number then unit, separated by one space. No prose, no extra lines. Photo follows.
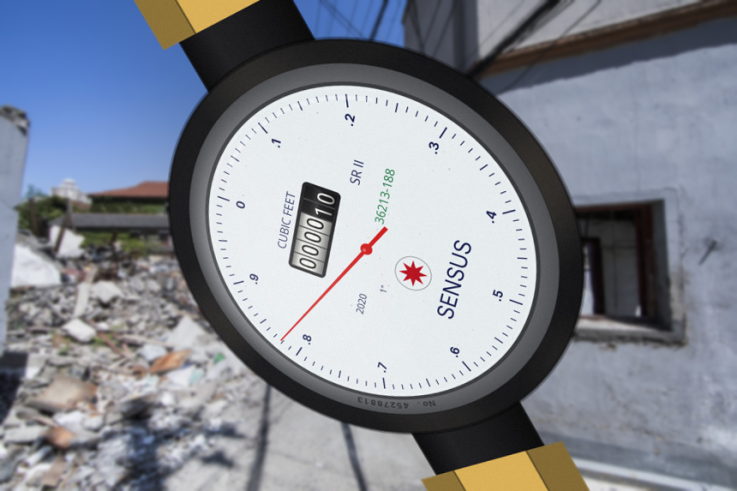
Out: 9.82 ft³
